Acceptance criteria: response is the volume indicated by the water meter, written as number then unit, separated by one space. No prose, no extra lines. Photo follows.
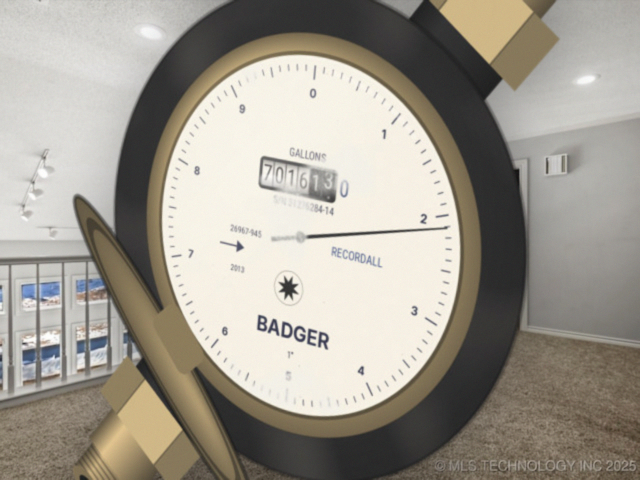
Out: 7016132.1 gal
